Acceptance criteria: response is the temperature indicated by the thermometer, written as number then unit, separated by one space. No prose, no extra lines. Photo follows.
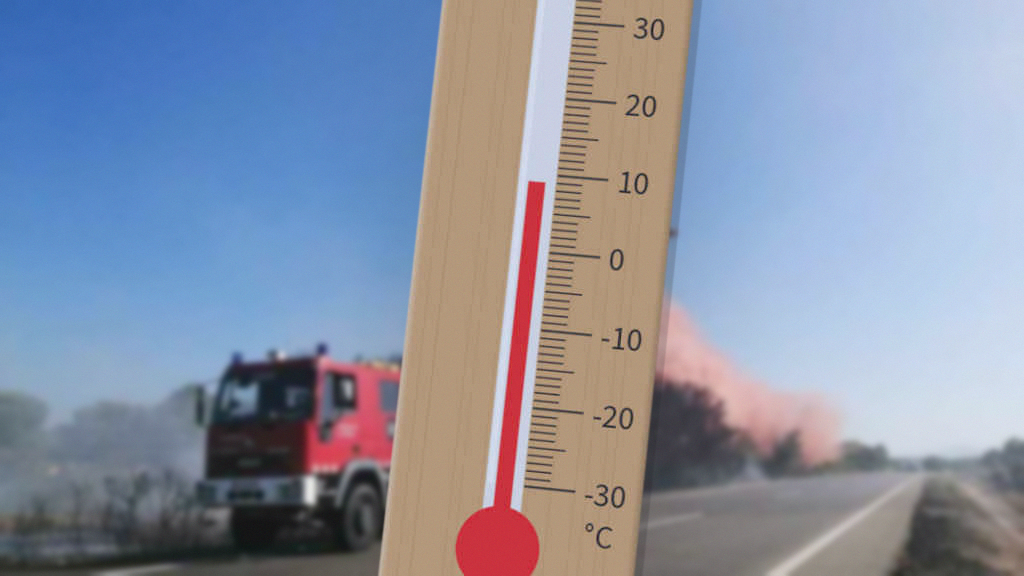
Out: 9 °C
